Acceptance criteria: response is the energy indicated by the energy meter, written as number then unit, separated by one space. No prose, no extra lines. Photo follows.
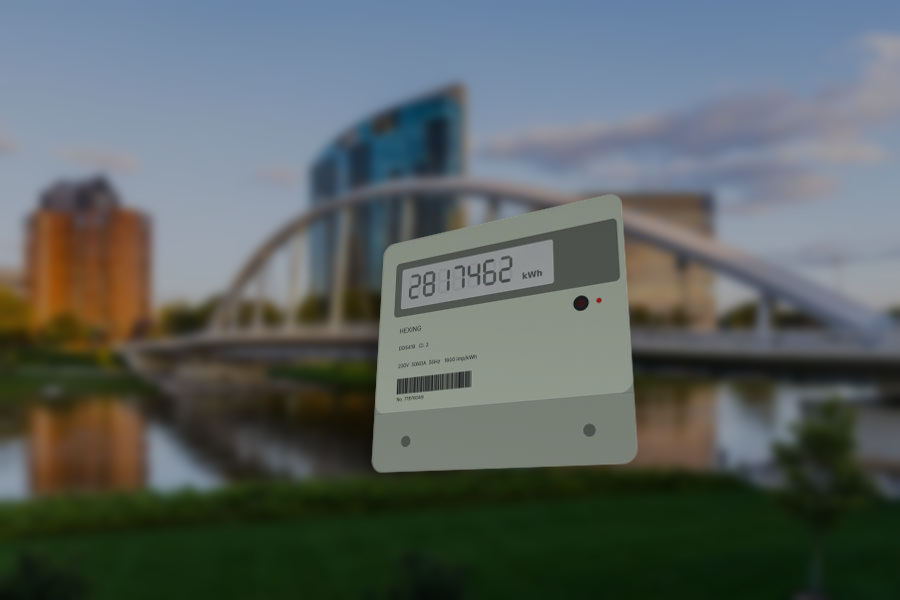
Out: 2817462 kWh
